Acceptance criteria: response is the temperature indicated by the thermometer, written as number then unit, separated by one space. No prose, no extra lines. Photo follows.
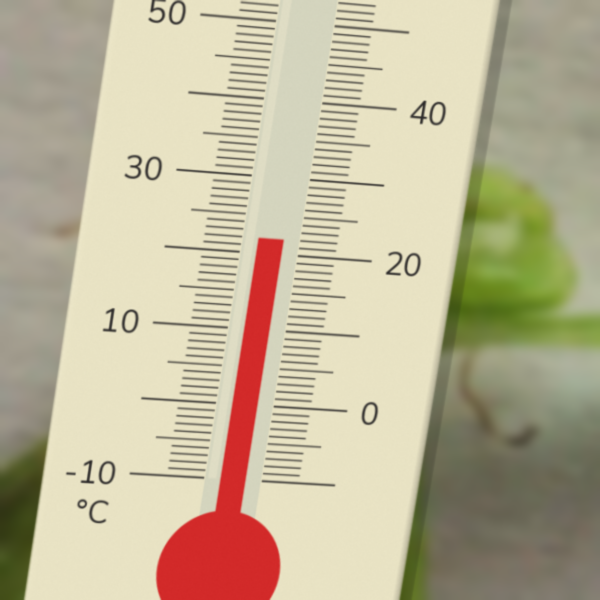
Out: 22 °C
